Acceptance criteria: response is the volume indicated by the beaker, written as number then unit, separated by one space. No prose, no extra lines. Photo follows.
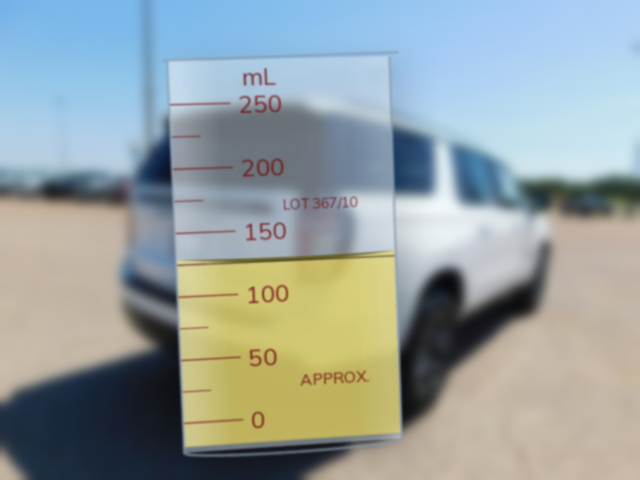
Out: 125 mL
